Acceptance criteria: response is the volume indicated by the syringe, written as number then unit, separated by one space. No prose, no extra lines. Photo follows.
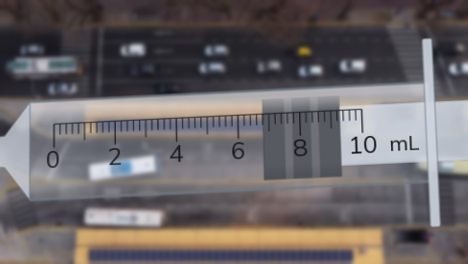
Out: 6.8 mL
